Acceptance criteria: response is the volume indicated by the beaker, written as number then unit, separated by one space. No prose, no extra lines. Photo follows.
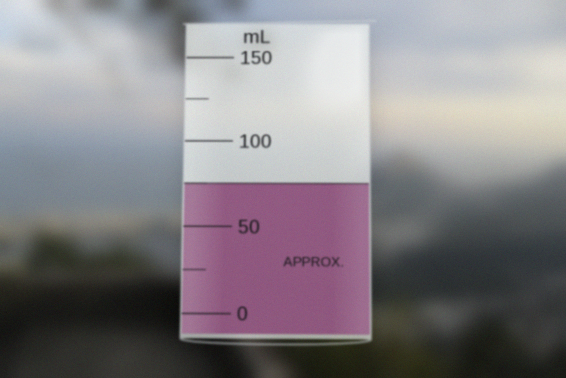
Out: 75 mL
